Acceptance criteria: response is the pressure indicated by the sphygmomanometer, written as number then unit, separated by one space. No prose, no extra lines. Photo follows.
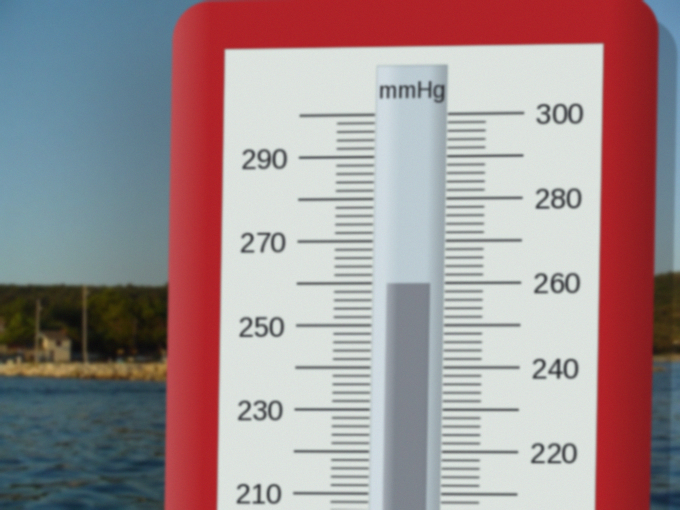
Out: 260 mmHg
